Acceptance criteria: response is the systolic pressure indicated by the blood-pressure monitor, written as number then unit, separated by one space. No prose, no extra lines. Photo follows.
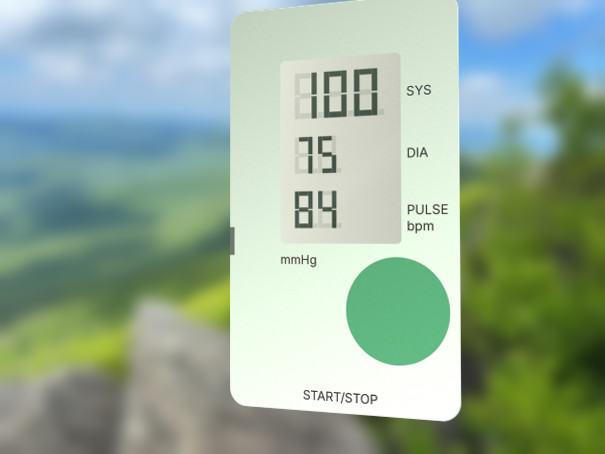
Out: 100 mmHg
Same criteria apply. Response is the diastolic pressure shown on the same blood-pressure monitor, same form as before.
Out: 75 mmHg
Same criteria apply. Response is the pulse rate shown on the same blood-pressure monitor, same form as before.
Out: 84 bpm
